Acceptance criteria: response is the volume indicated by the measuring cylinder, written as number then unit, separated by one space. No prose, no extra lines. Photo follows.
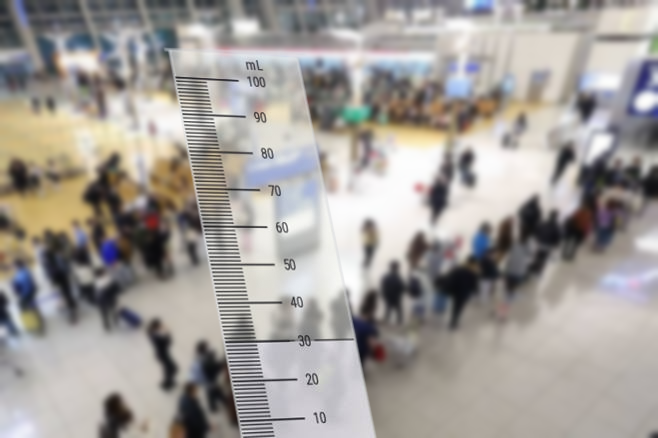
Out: 30 mL
